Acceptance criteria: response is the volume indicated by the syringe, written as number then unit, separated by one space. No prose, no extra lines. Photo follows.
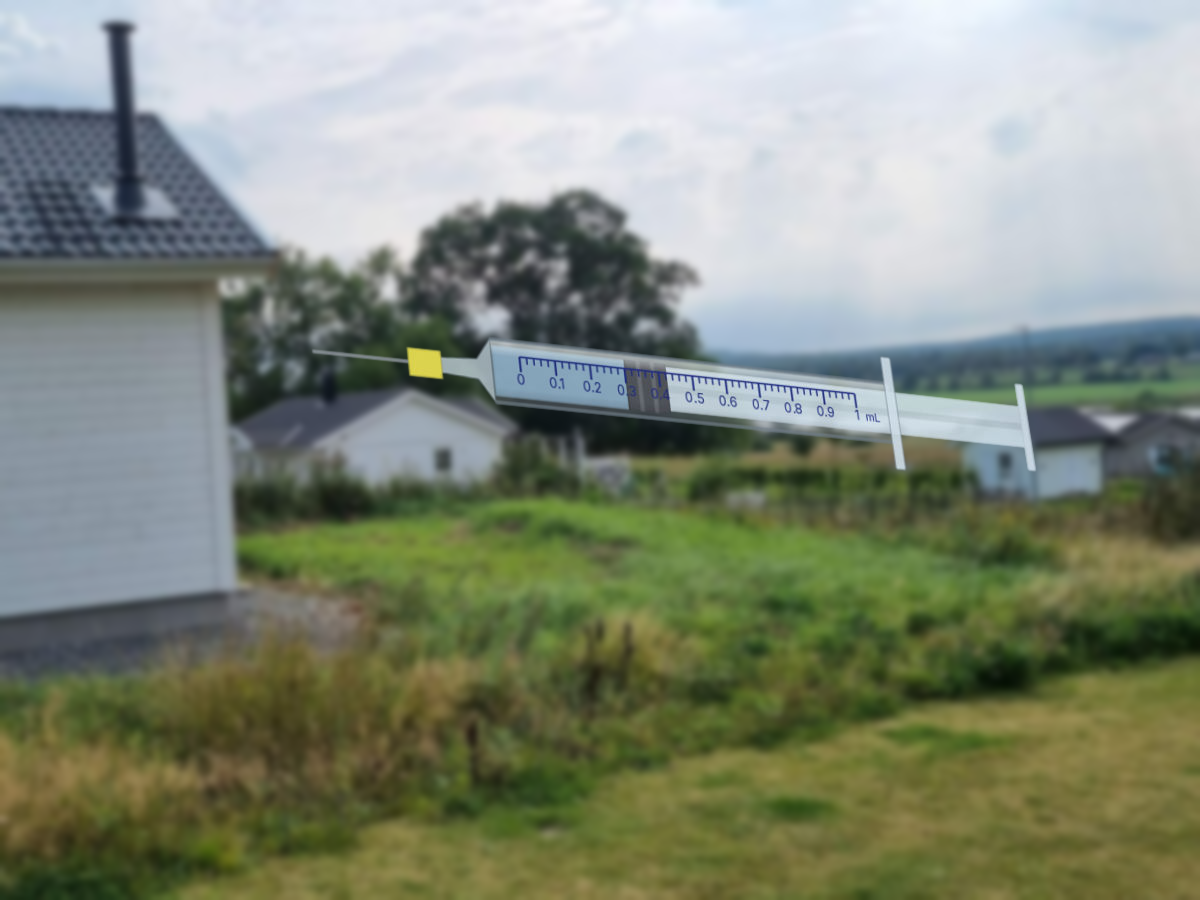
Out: 0.3 mL
